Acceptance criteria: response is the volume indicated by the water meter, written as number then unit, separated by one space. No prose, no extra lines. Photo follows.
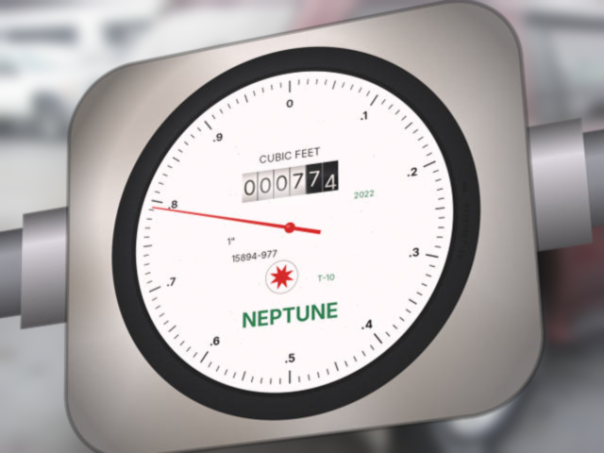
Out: 773.79 ft³
